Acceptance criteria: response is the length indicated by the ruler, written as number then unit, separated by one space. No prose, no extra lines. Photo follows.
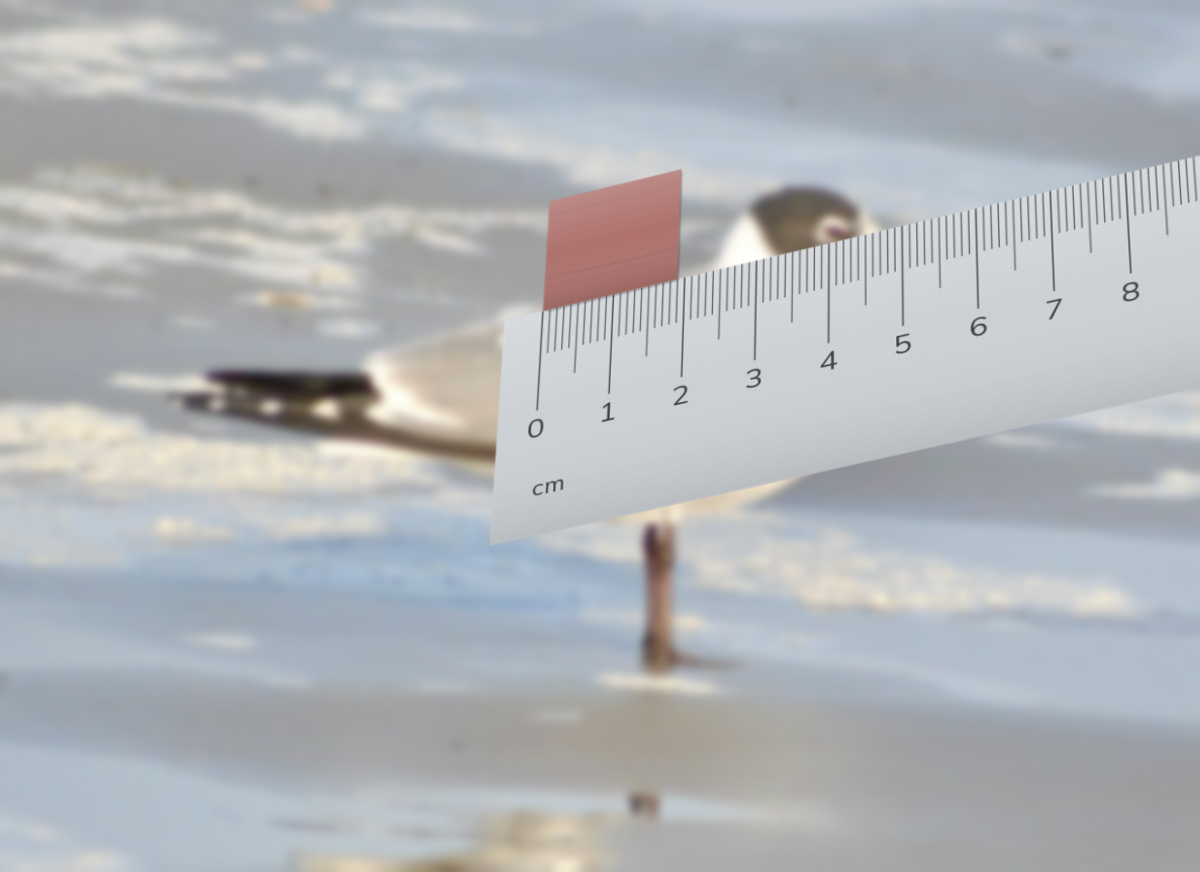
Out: 1.9 cm
